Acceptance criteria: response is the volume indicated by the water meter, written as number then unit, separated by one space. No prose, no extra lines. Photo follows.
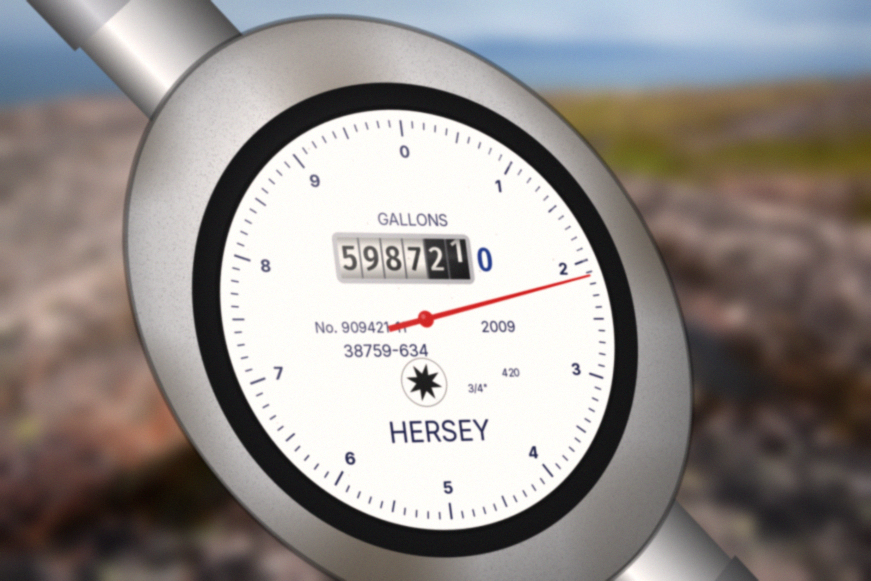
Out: 5987212.1 gal
